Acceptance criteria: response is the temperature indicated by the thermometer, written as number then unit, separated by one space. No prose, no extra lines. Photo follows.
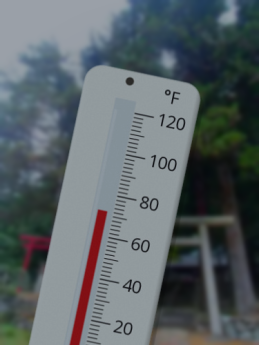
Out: 72 °F
